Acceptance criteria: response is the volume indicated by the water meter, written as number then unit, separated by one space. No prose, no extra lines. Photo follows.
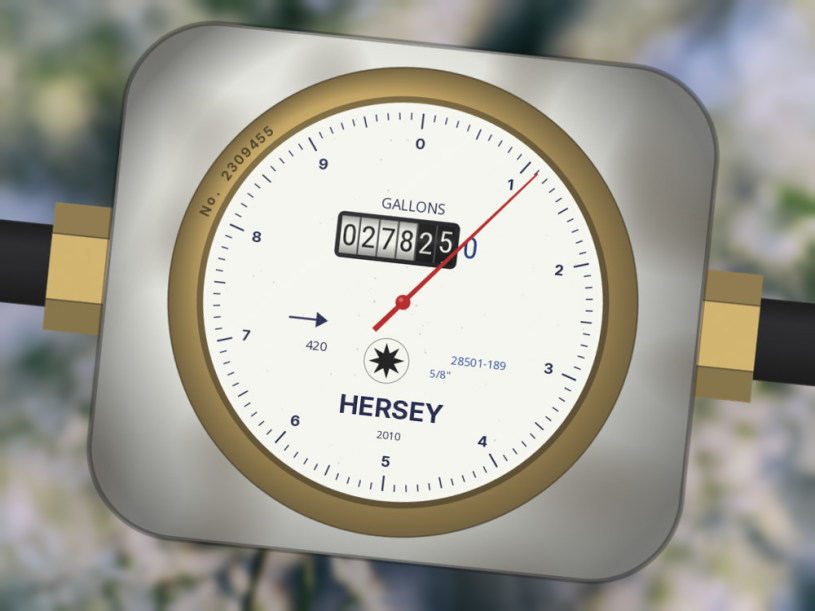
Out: 278251.1 gal
